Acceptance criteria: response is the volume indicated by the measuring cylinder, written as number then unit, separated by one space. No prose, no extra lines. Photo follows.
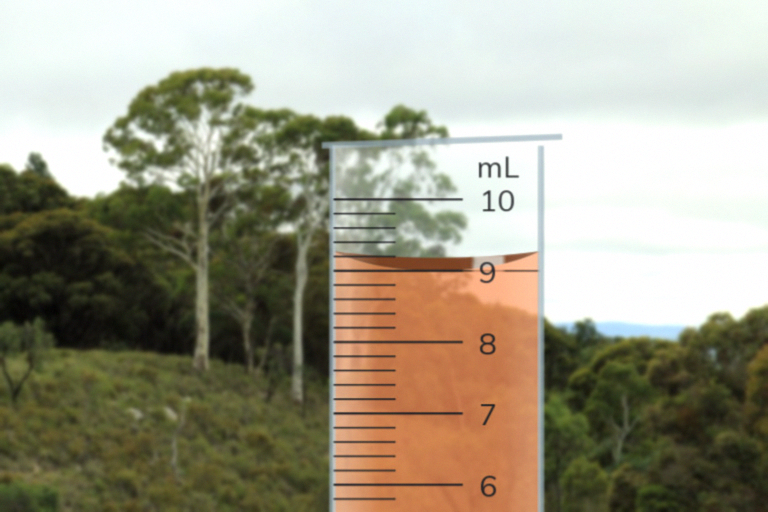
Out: 9 mL
